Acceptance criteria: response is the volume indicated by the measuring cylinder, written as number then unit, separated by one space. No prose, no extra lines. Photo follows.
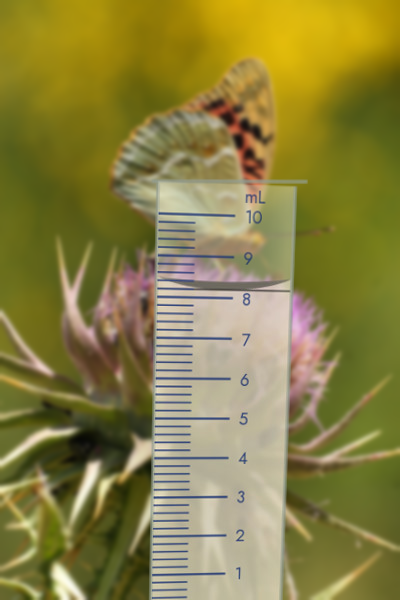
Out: 8.2 mL
